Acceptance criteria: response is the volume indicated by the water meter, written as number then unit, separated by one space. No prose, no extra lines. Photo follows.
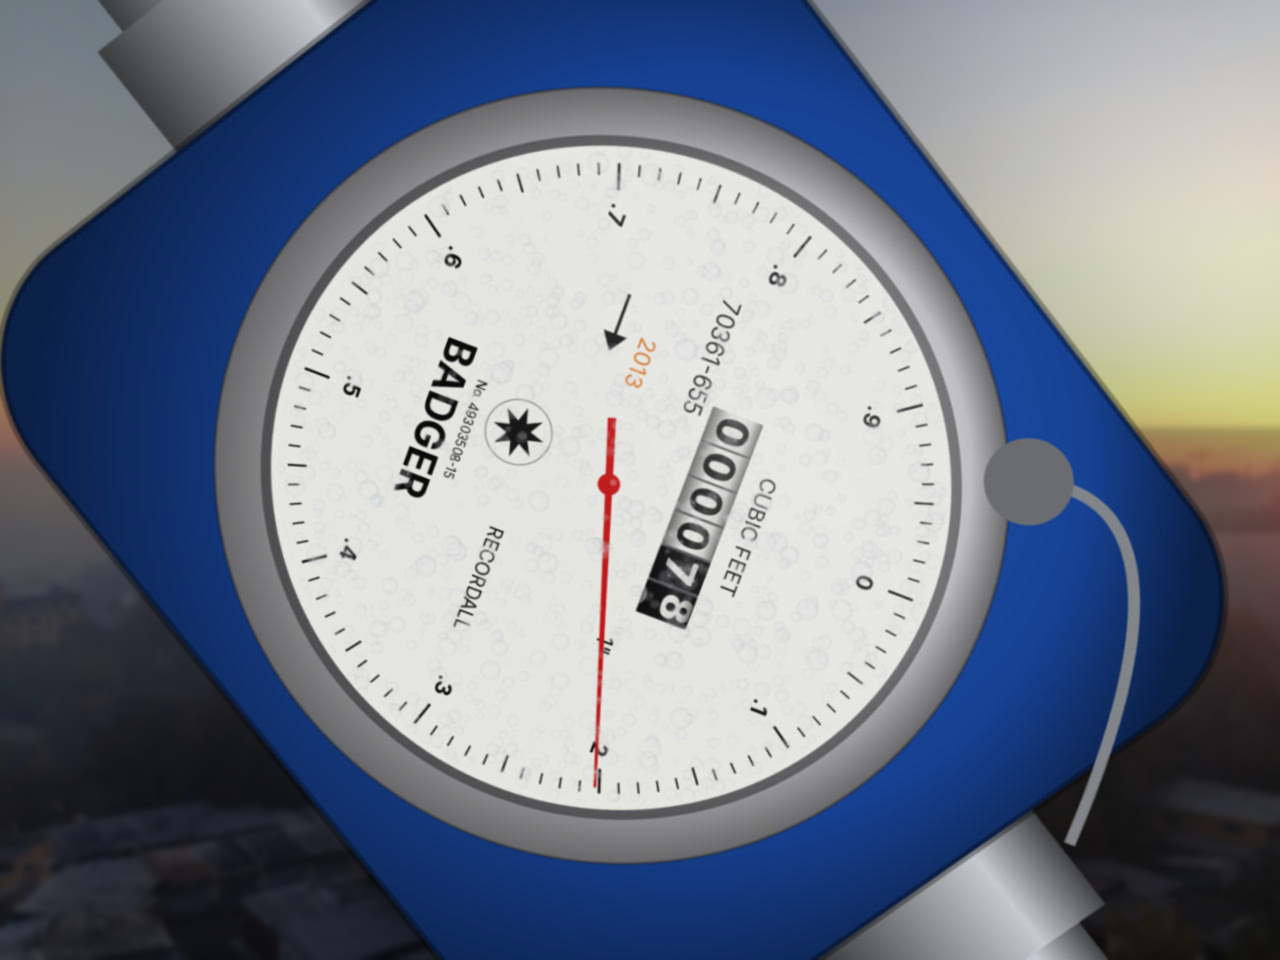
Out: 78.20 ft³
